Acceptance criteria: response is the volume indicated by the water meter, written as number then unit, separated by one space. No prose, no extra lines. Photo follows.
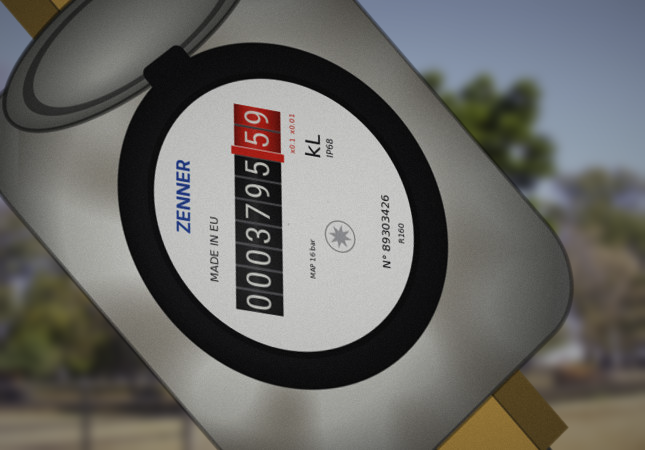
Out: 3795.59 kL
